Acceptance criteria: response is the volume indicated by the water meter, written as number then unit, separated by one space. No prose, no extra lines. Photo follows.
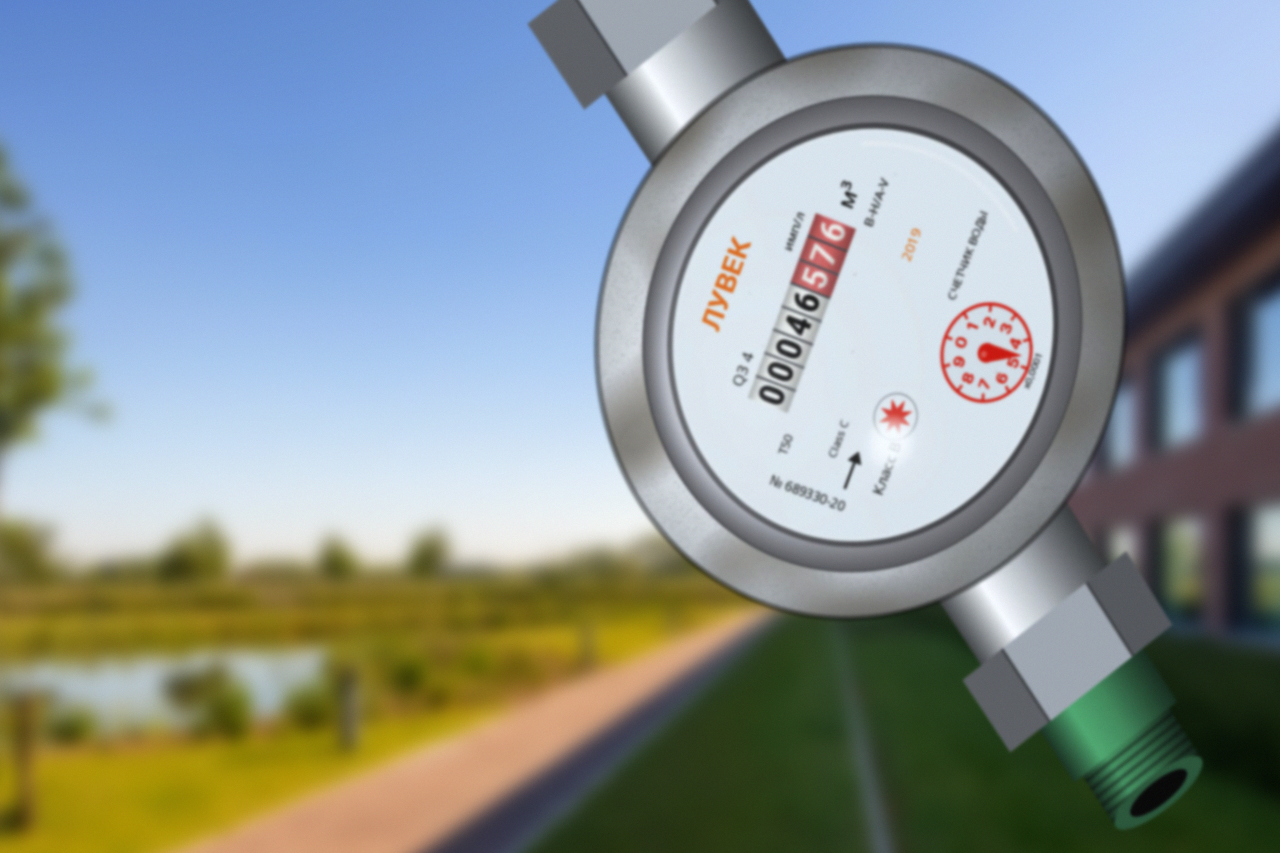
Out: 46.5764 m³
